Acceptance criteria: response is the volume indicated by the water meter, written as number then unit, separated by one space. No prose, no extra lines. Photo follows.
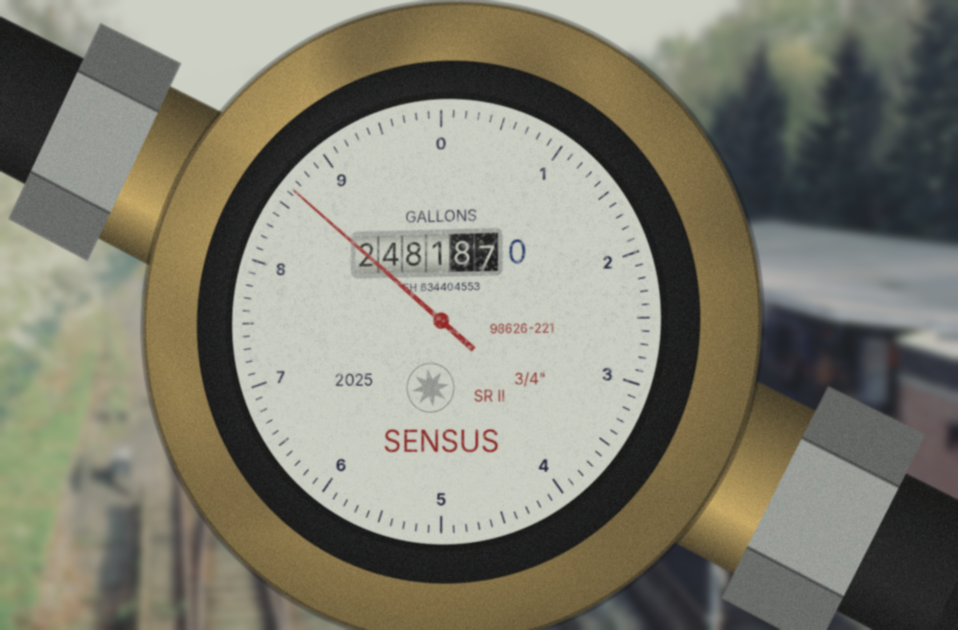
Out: 2481868.6 gal
